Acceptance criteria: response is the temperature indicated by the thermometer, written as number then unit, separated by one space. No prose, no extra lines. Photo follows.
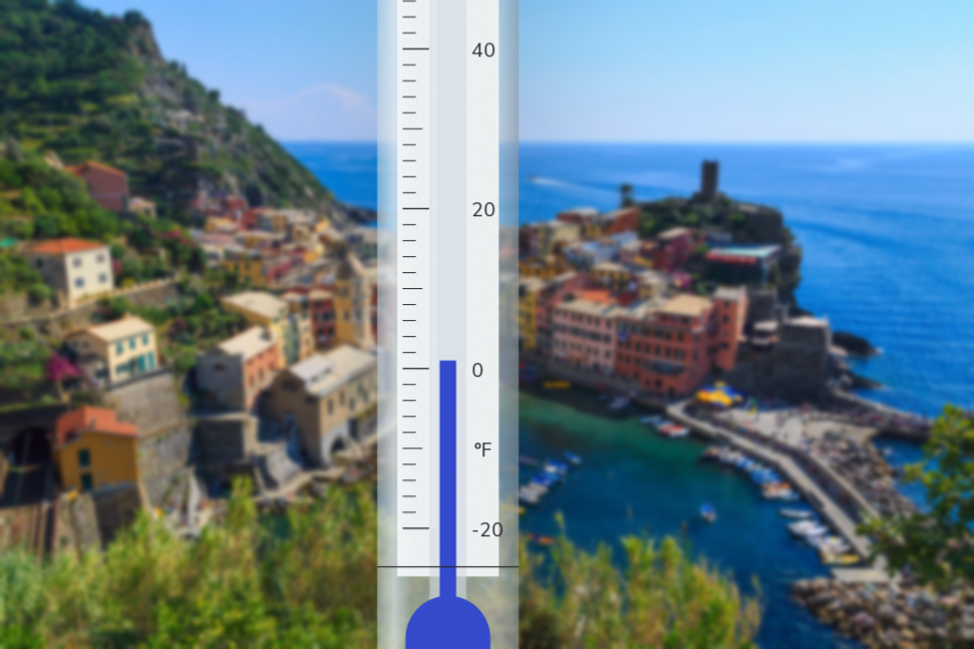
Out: 1 °F
